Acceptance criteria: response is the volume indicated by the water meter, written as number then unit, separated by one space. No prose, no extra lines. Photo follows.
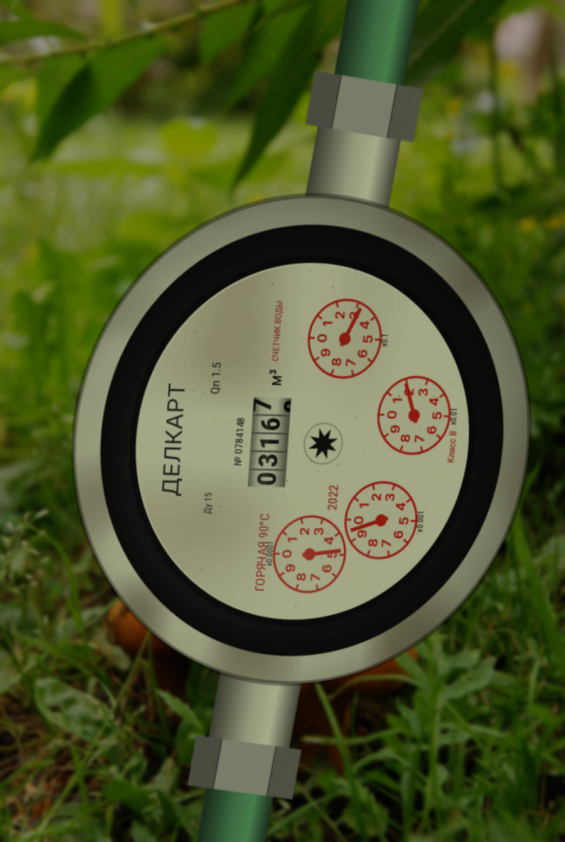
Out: 3167.3194 m³
